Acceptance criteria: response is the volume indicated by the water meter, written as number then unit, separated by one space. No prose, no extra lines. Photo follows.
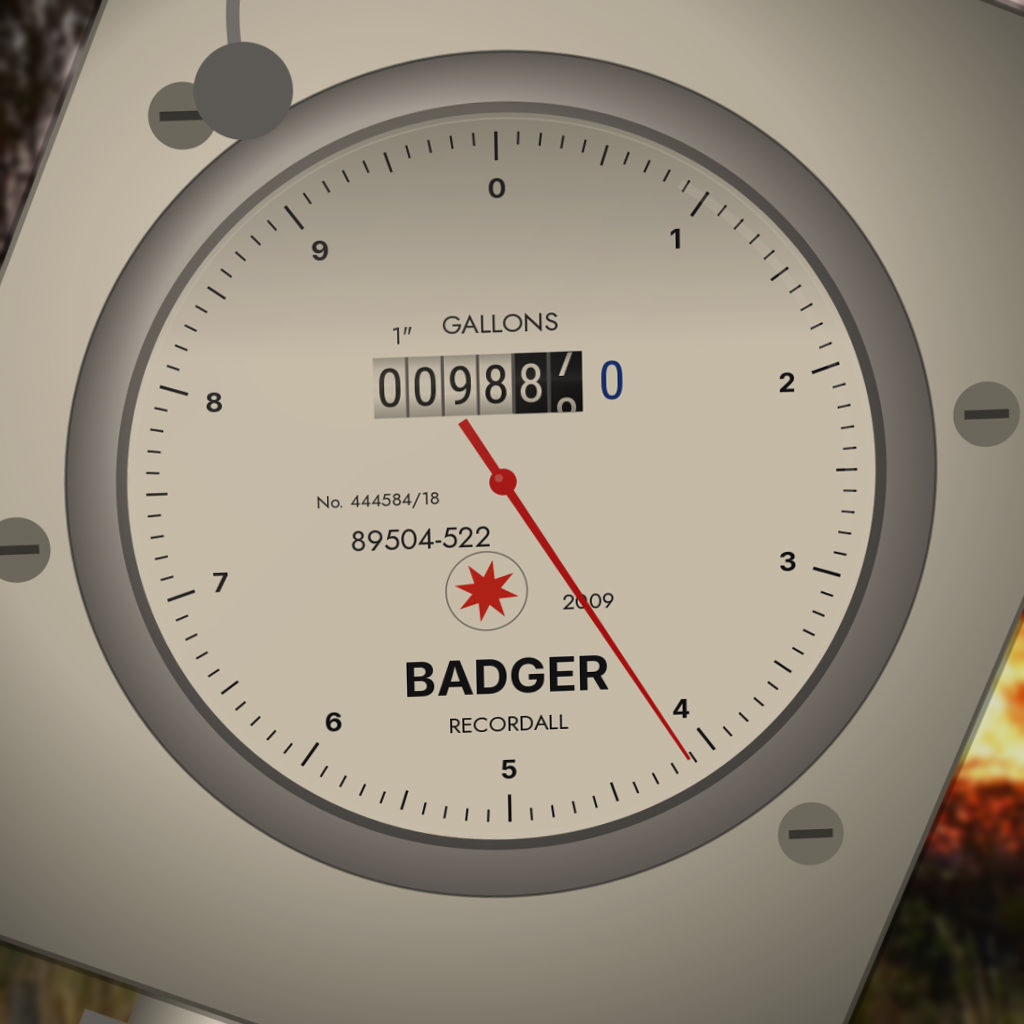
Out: 98874.1 gal
